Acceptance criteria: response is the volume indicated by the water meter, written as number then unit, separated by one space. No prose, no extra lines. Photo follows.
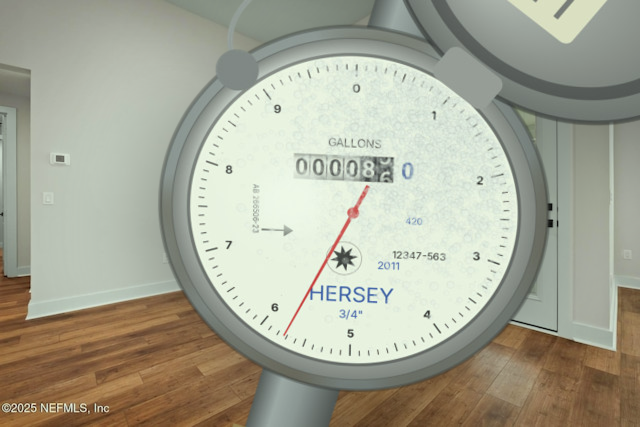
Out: 855.7 gal
